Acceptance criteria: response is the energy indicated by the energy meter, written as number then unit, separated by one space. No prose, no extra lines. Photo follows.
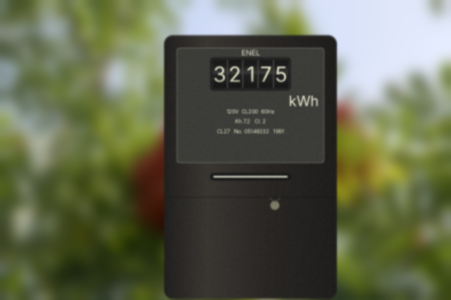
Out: 32175 kWh
